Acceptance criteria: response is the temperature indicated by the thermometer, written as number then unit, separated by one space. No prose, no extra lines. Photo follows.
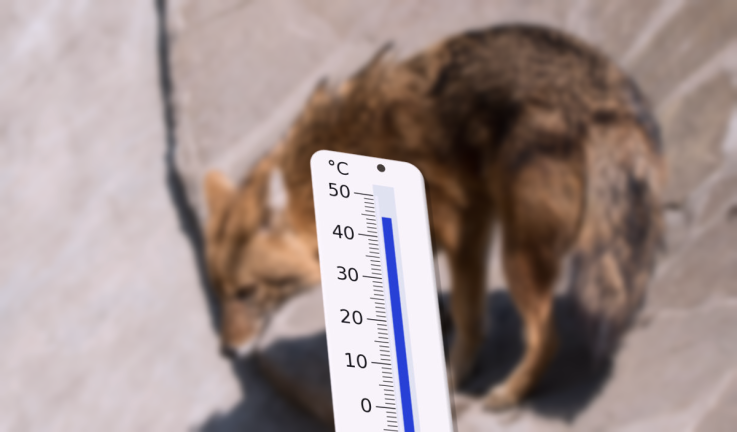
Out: 45 °C
